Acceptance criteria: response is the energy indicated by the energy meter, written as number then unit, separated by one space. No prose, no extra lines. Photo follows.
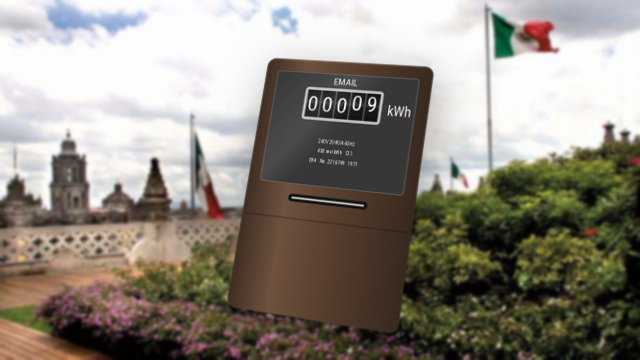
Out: 9 kWh
